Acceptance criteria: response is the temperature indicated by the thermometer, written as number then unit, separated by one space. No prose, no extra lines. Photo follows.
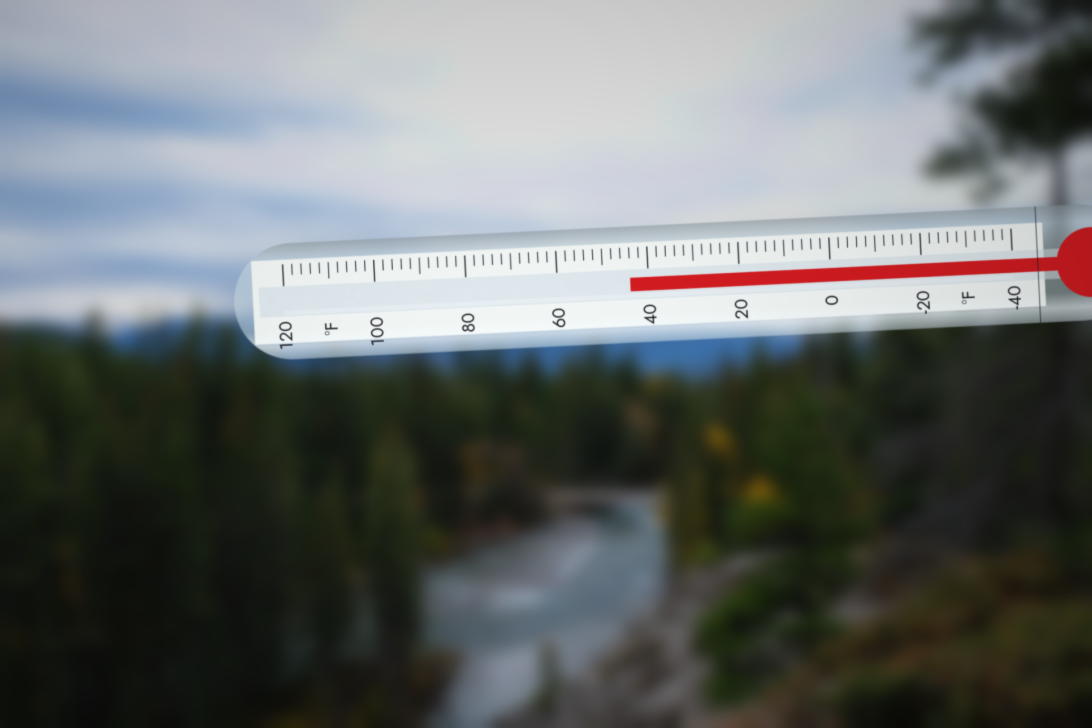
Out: 44 °F
